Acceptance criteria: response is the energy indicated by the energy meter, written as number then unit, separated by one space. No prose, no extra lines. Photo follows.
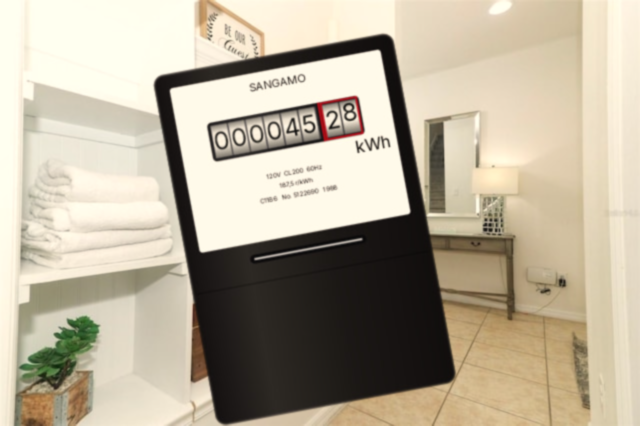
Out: 45.28 kWh
